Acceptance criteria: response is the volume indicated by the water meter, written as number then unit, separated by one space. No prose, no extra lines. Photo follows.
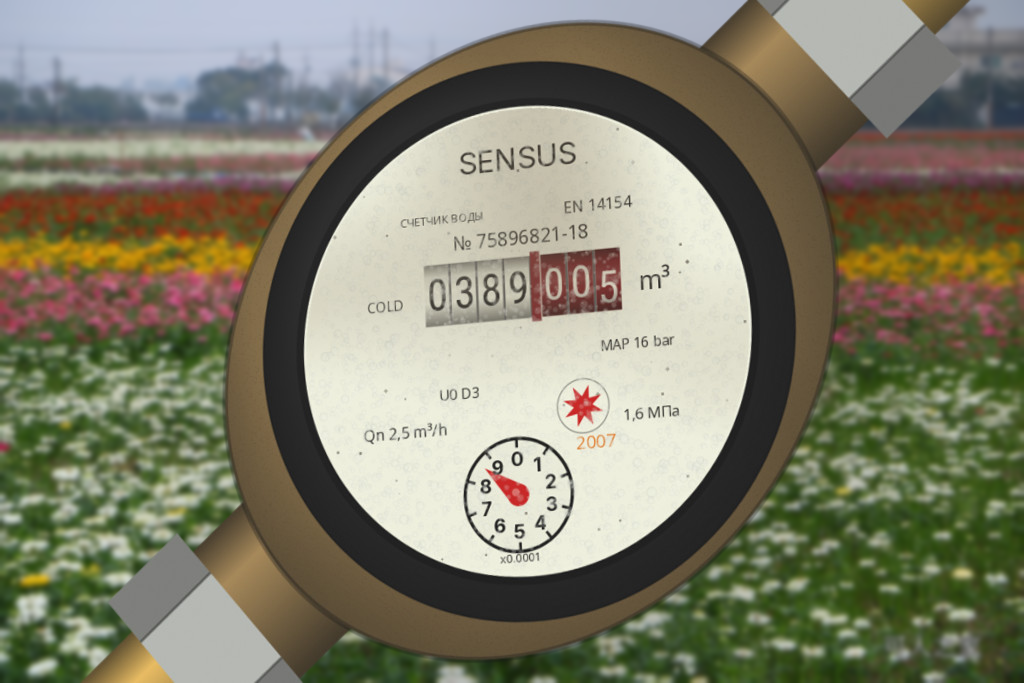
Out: 389.0048 m³
